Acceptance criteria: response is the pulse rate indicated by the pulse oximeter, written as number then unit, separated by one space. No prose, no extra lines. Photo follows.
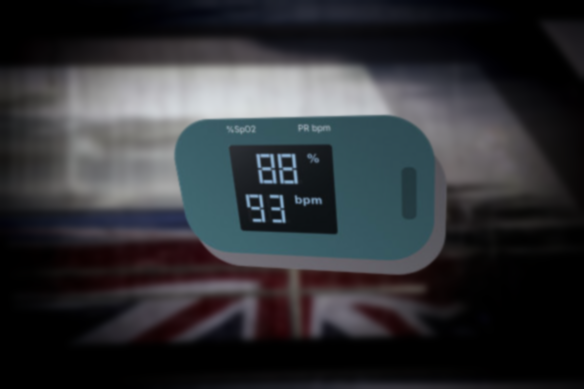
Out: 93 bpm
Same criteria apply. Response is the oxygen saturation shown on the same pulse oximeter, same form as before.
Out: 88 %
